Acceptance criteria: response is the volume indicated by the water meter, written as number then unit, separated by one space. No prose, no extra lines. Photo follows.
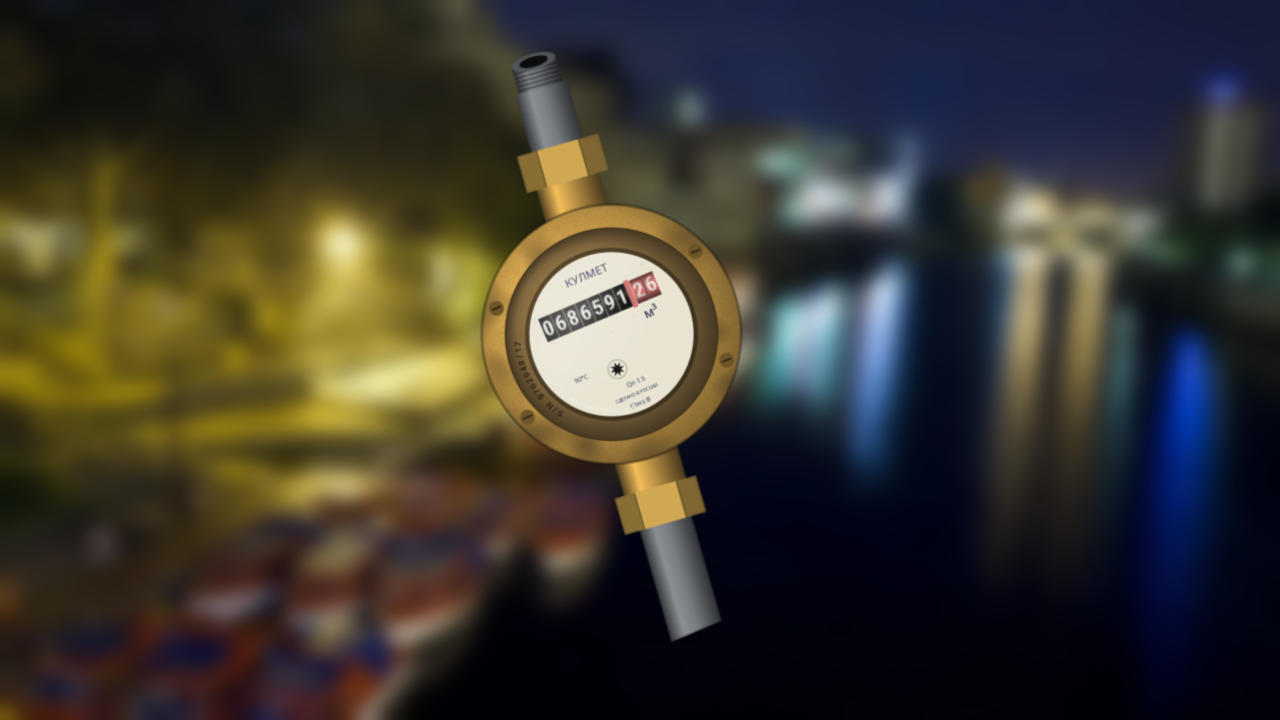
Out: 686591.26 m³
